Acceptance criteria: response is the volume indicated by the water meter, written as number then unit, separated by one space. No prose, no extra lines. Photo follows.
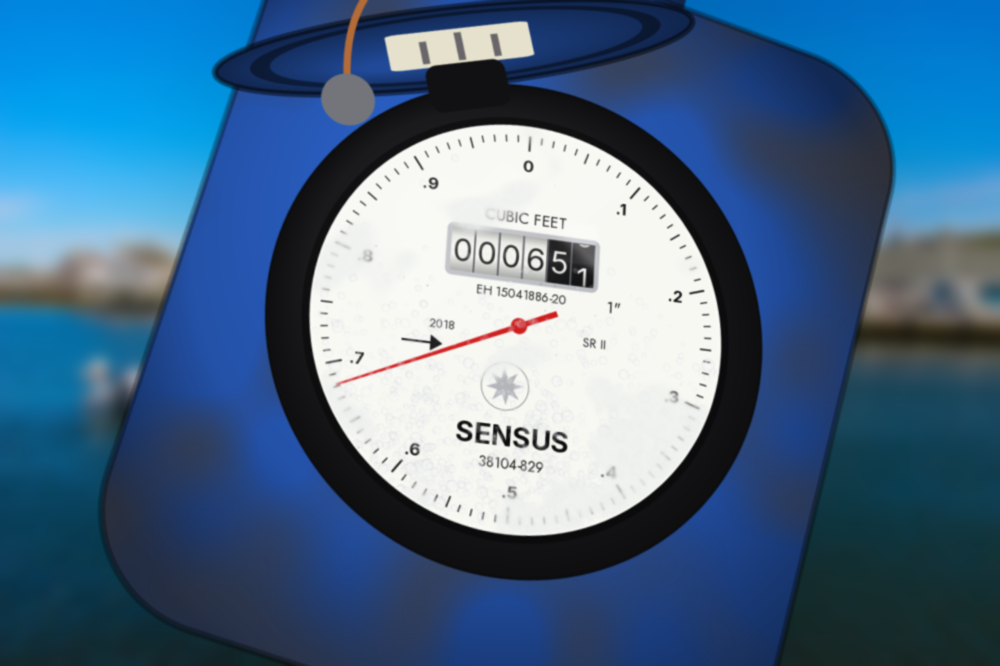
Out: 650.68 ft³
